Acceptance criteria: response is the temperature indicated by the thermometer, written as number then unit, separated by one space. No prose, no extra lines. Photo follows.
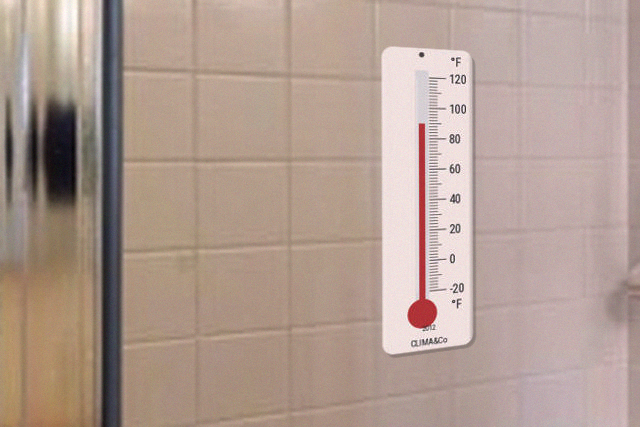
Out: 90 °F
